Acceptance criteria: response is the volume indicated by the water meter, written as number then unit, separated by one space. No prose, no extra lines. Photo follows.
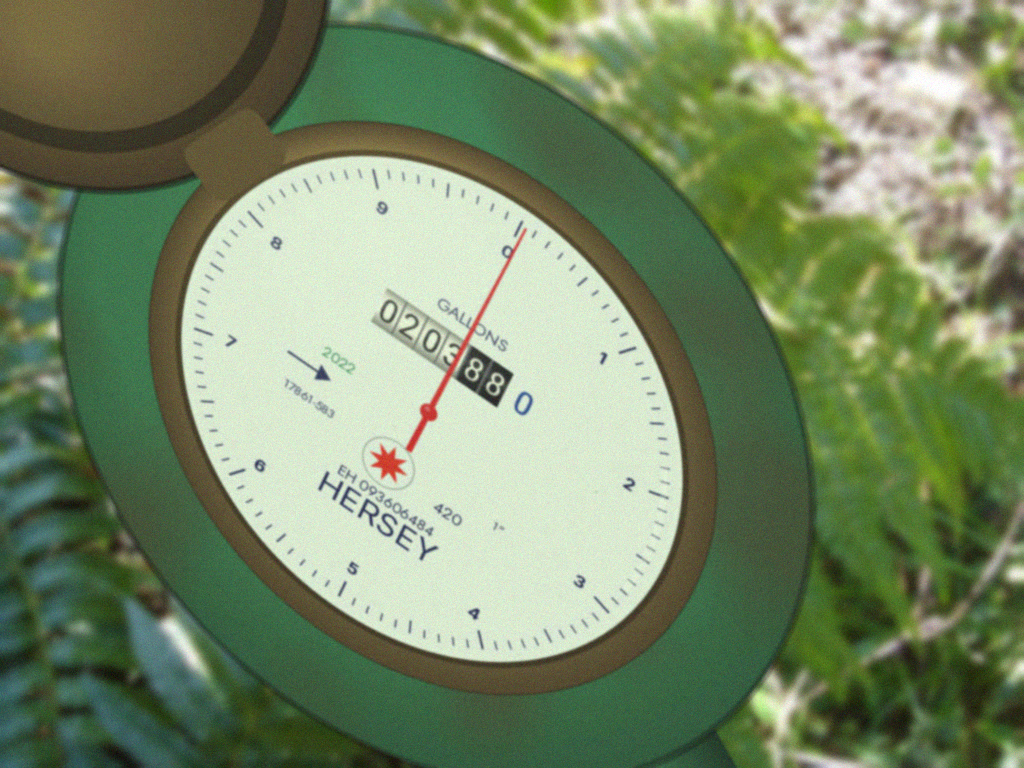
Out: 203880.0 gal
